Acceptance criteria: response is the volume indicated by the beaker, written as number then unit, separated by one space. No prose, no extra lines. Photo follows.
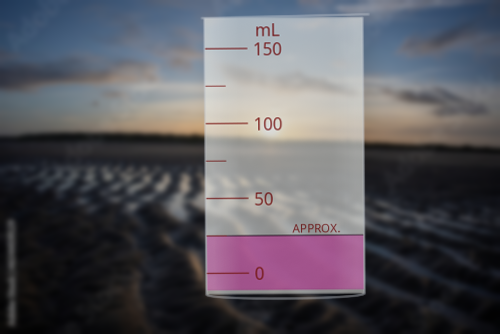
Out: 25 mL
